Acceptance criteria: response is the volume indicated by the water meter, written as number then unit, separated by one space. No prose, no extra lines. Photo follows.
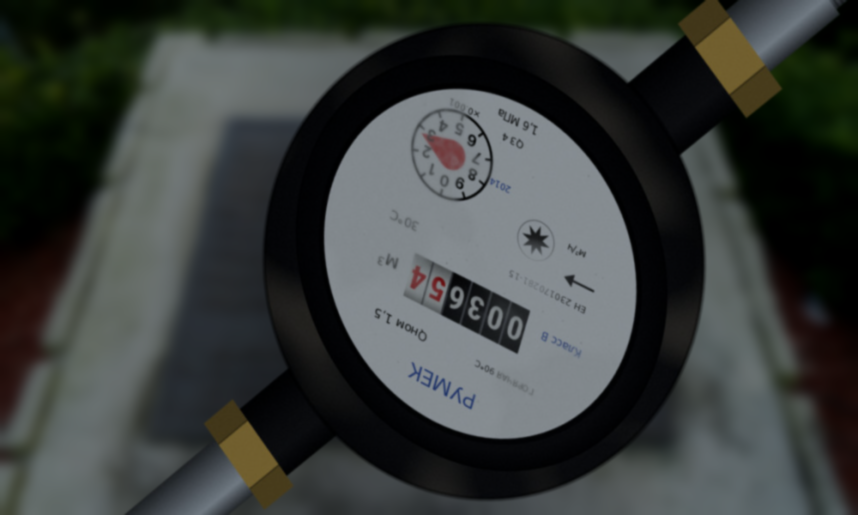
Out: 36.542 m³
